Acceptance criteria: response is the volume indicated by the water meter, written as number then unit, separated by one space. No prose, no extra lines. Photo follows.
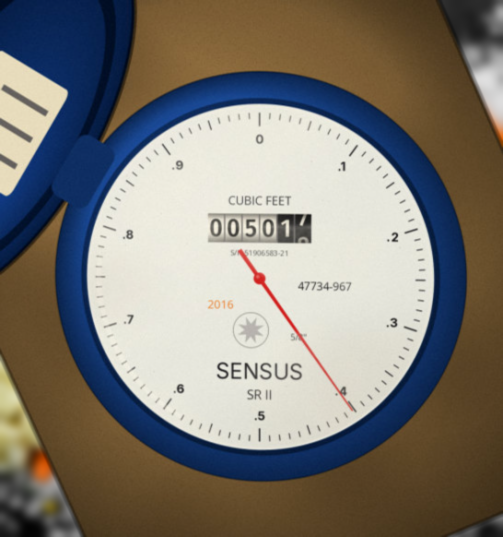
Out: 5017.40 ft³
